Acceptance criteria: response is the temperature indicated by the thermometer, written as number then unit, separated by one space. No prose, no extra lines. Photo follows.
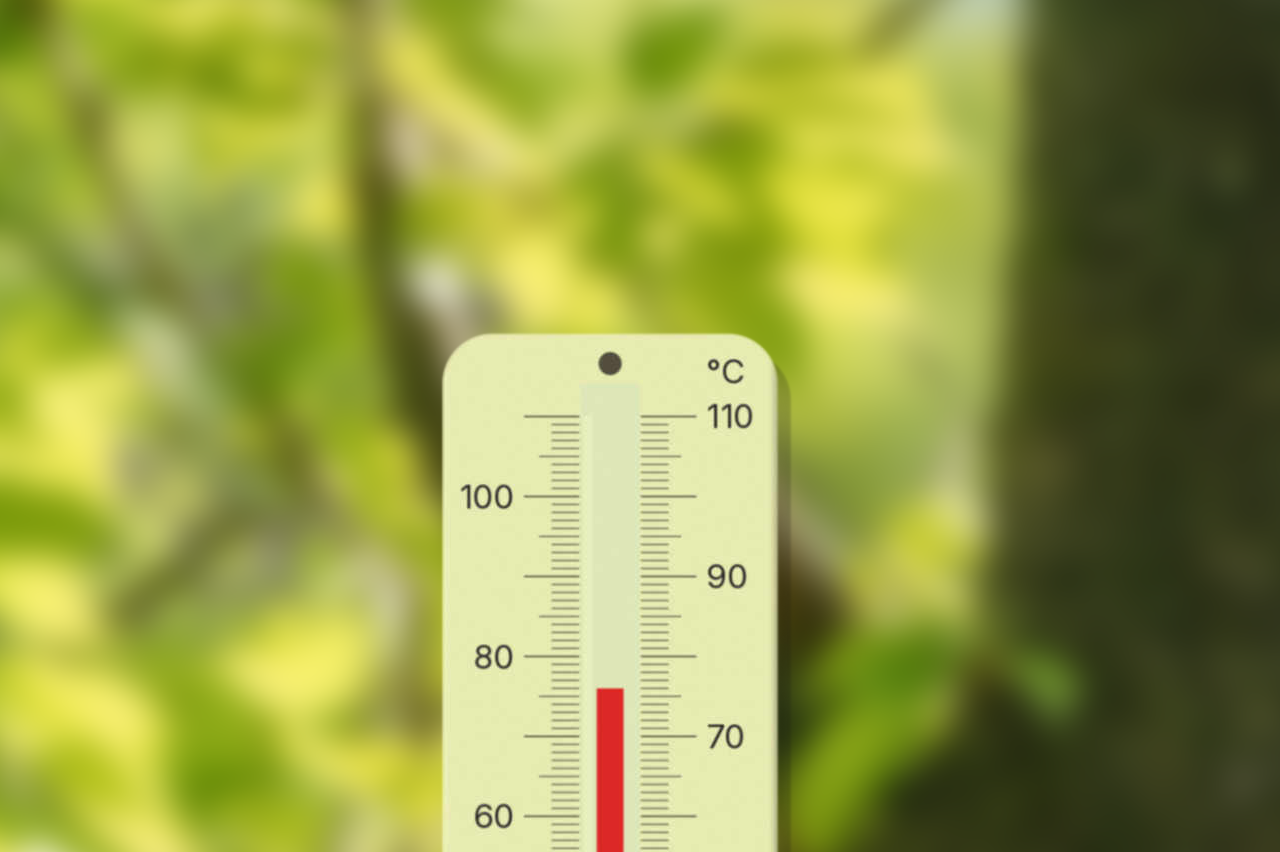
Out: 76 °C
